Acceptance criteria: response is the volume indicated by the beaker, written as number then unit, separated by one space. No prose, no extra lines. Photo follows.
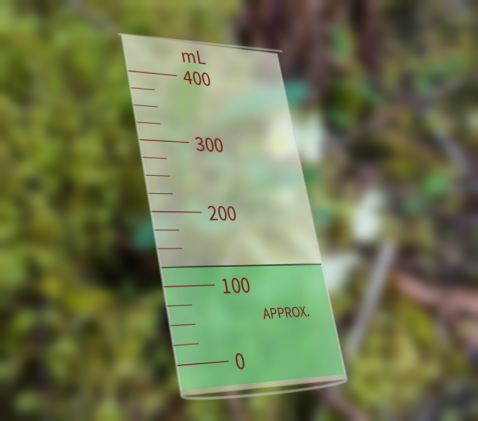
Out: 125 mL
